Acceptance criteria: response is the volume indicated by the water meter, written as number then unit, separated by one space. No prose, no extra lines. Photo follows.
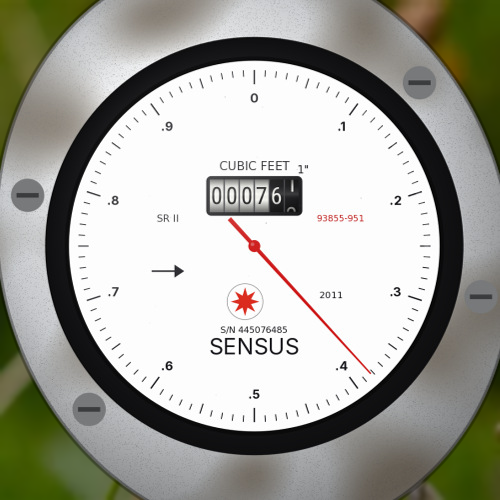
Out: 761.38 ft³
